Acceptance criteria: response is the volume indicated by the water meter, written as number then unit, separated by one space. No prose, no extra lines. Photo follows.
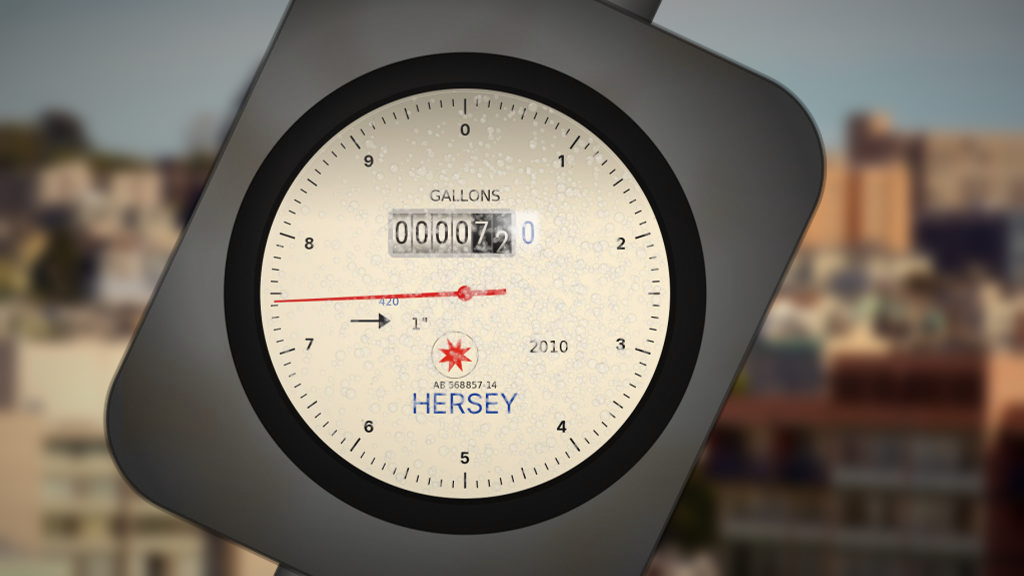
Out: 717.4 gal
